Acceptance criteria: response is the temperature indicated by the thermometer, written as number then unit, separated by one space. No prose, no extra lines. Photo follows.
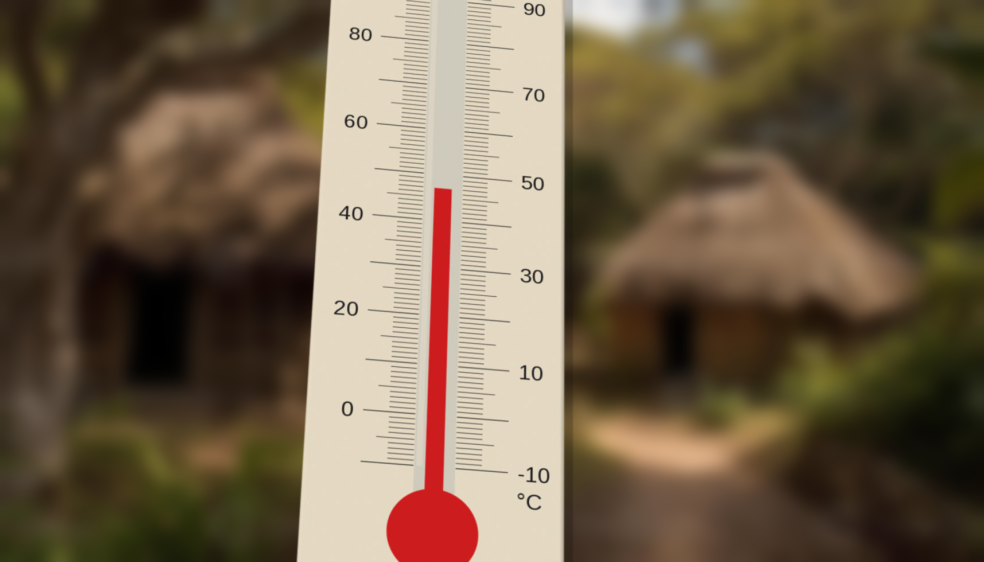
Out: 47 °C
